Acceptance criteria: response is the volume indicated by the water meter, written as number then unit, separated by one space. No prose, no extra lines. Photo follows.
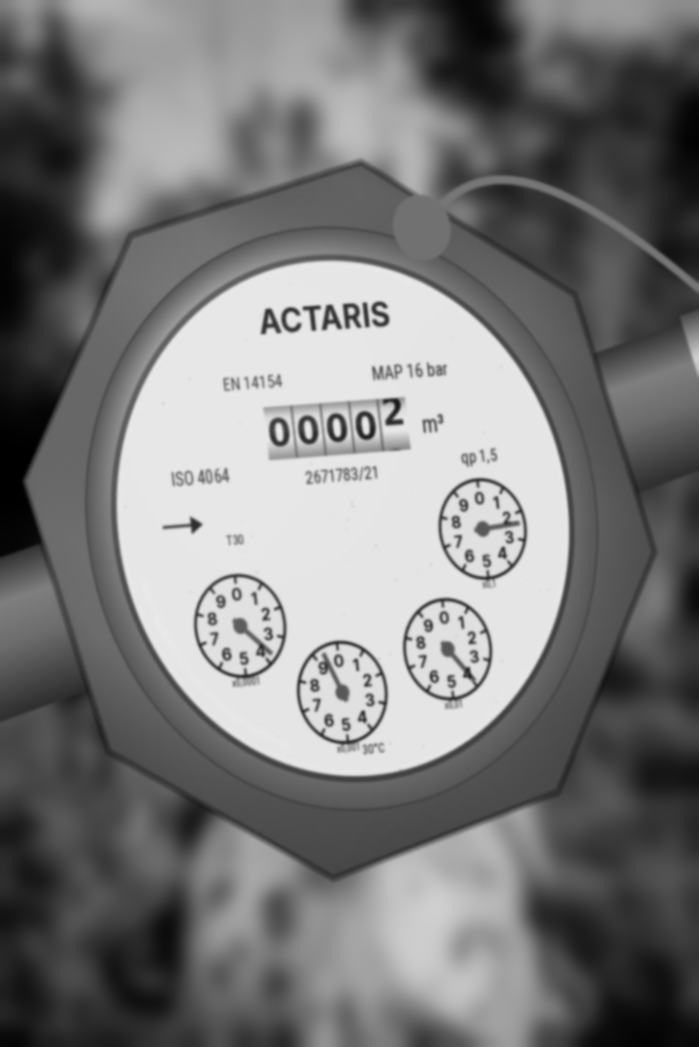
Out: 2.2393 m³
